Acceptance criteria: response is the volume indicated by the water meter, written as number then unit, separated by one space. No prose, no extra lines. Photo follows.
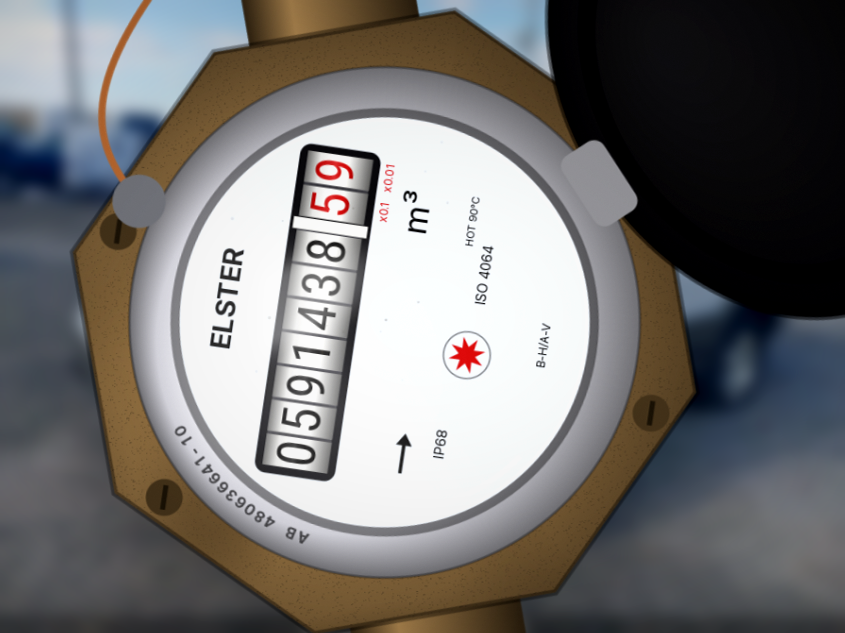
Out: 591438.59 m³
